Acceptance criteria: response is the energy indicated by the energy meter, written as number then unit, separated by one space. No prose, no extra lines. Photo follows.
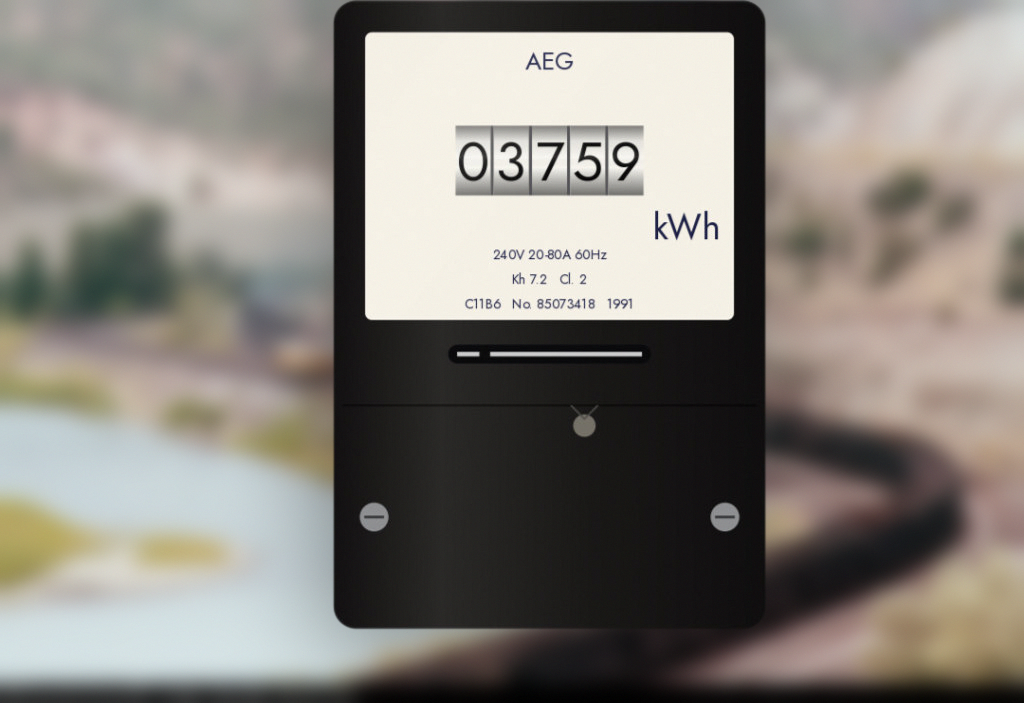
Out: 3759 kWh
